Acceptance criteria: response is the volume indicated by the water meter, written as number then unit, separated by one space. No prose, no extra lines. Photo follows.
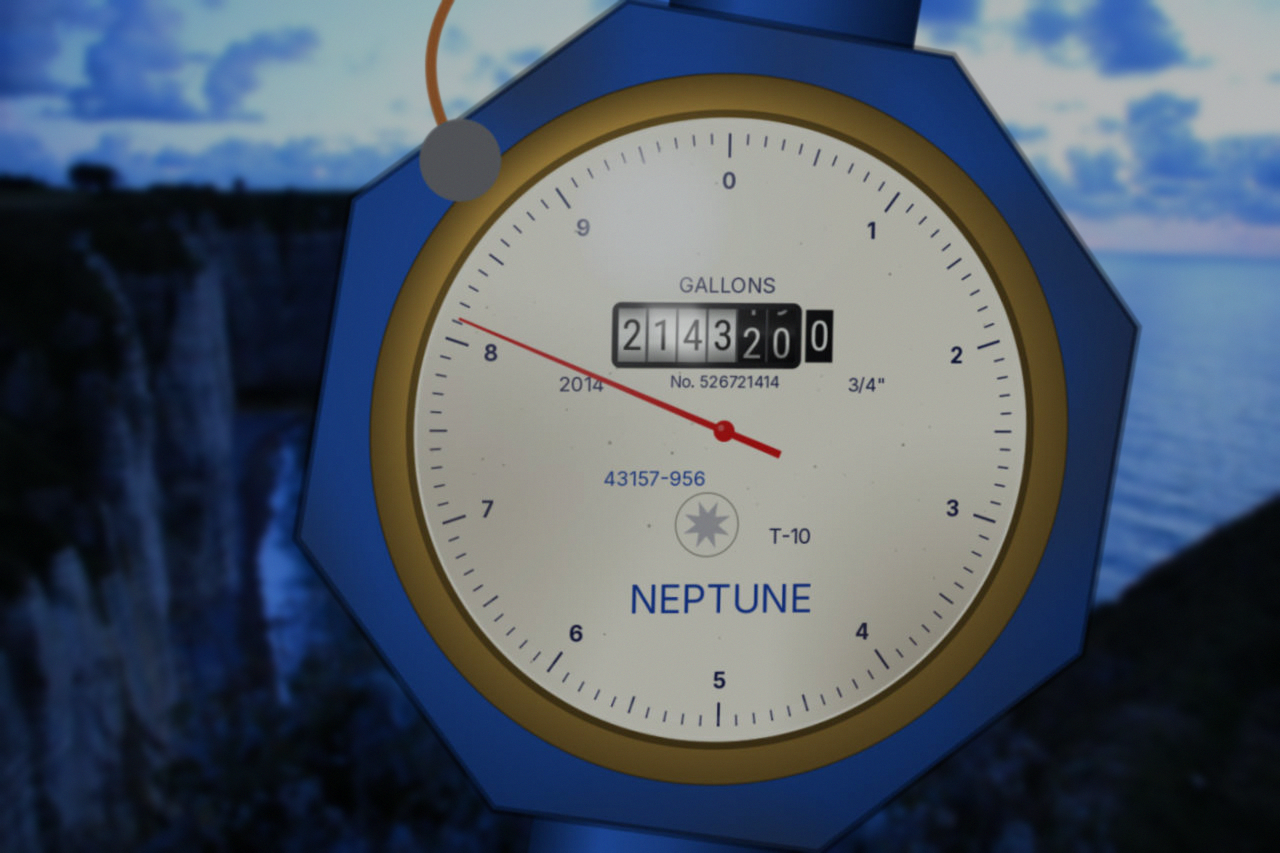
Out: 2143198.1 gal
